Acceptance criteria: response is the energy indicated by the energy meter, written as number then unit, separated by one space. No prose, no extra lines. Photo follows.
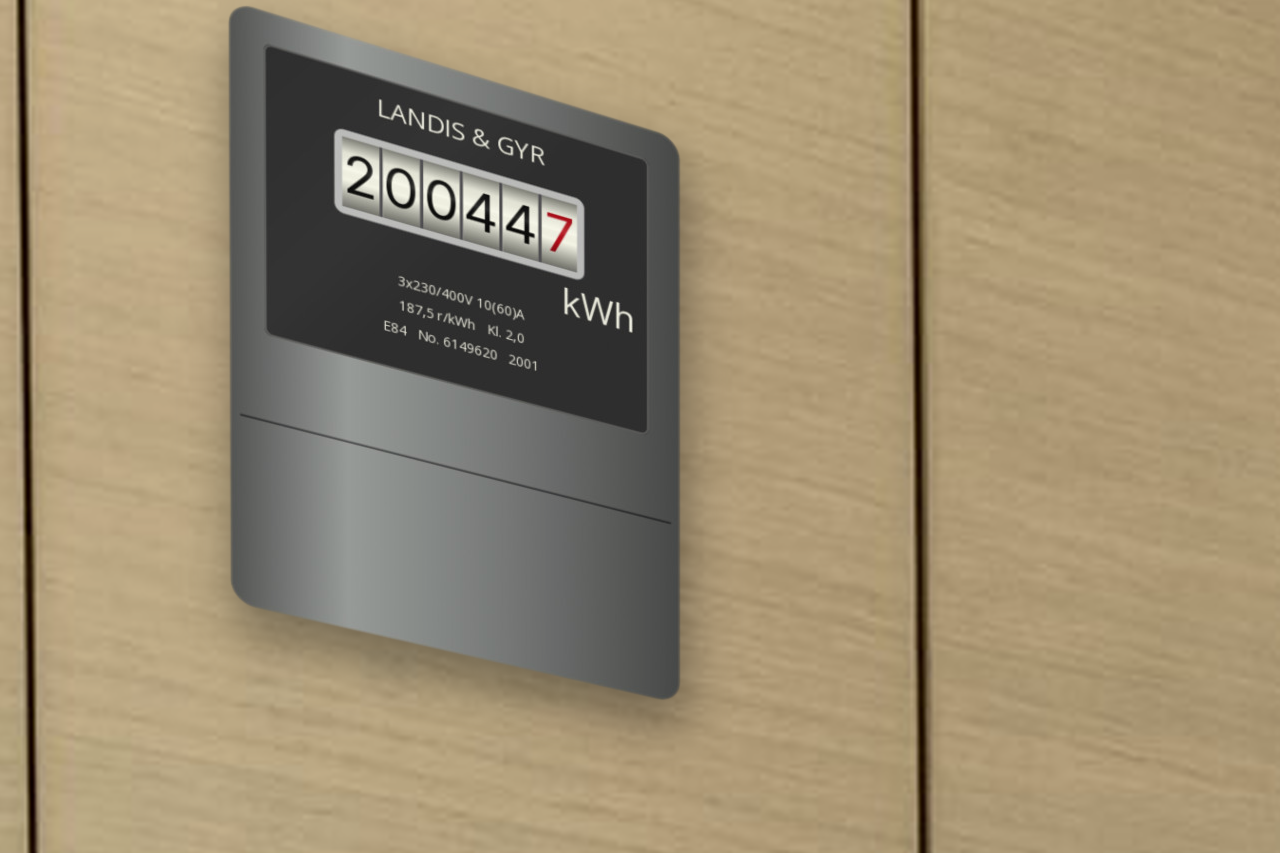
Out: 20044.7 kWh
